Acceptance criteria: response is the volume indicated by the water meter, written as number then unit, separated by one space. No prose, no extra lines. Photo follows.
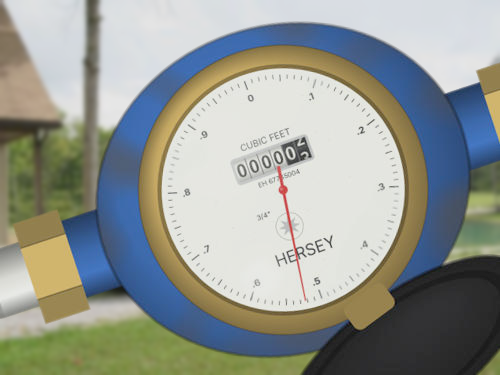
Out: 2.52 ft³
